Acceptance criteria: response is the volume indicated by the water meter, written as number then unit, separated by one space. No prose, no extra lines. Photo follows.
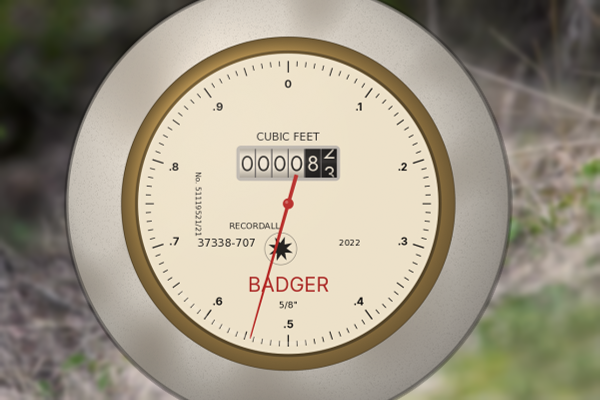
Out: 82.54 ft³
